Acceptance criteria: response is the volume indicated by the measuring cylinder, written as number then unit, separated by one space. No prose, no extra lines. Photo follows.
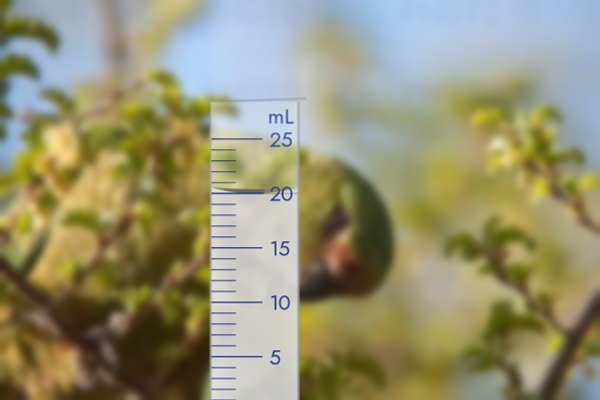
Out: 20 mL
